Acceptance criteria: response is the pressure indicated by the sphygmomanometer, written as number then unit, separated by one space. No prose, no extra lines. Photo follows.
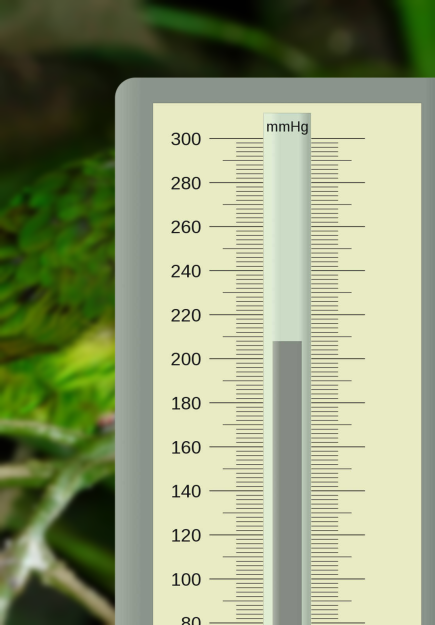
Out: 208 mmHg
